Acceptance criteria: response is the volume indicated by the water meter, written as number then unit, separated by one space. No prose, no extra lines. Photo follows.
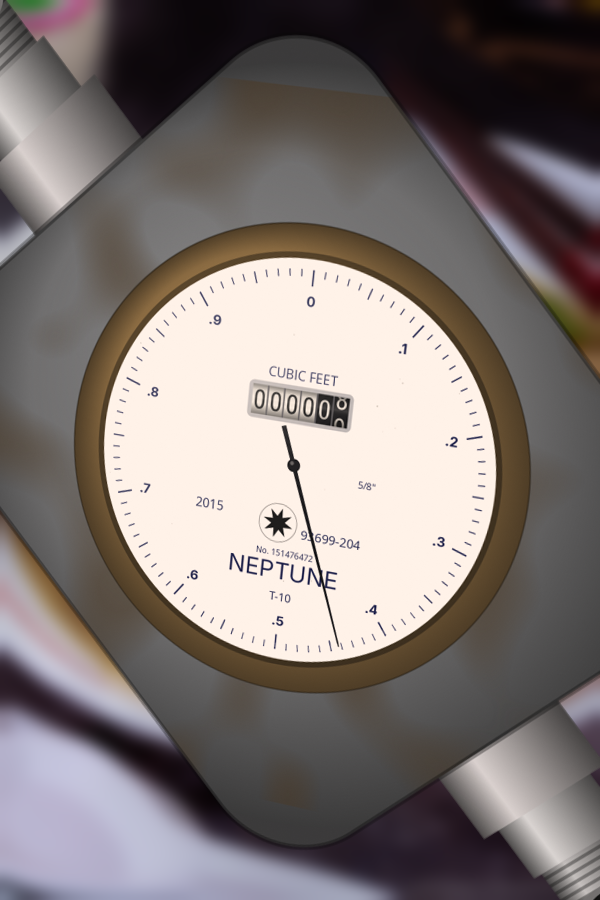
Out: 8.44 ft³
